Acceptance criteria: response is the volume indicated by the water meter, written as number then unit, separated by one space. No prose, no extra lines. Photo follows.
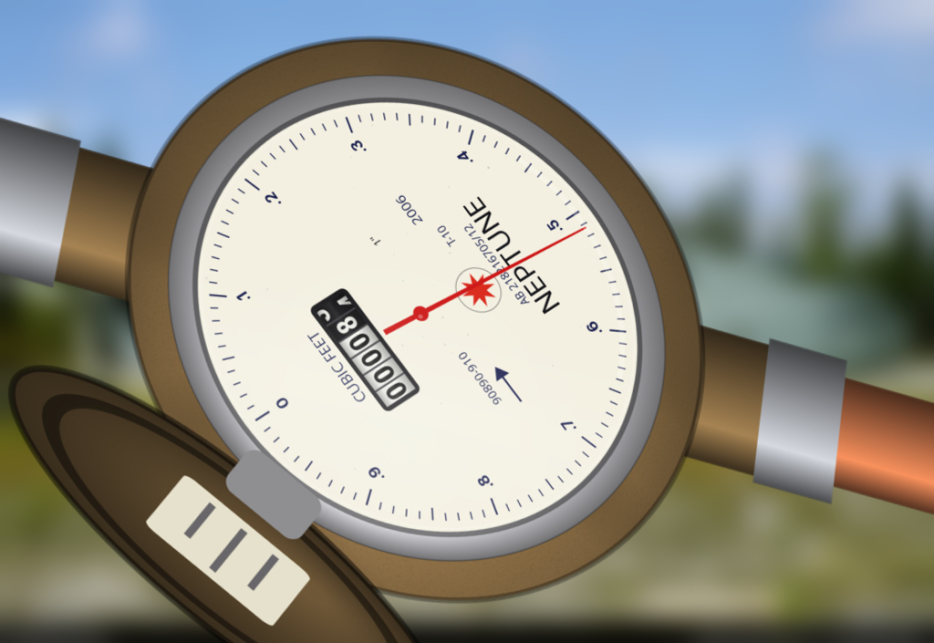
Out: 83.51 ft³
